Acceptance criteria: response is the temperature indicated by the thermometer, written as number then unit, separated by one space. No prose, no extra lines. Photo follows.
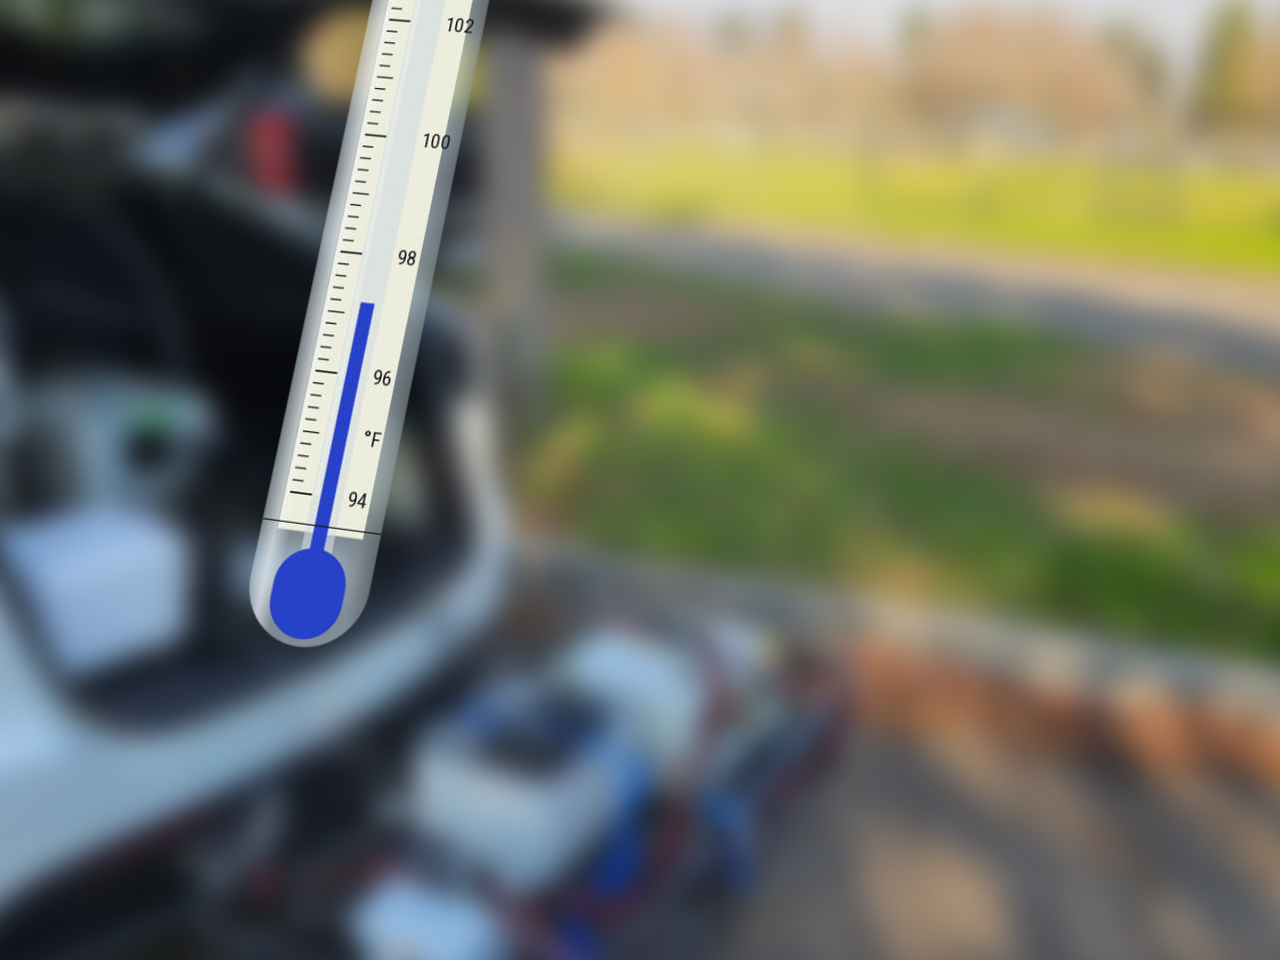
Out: 97.2 °F
